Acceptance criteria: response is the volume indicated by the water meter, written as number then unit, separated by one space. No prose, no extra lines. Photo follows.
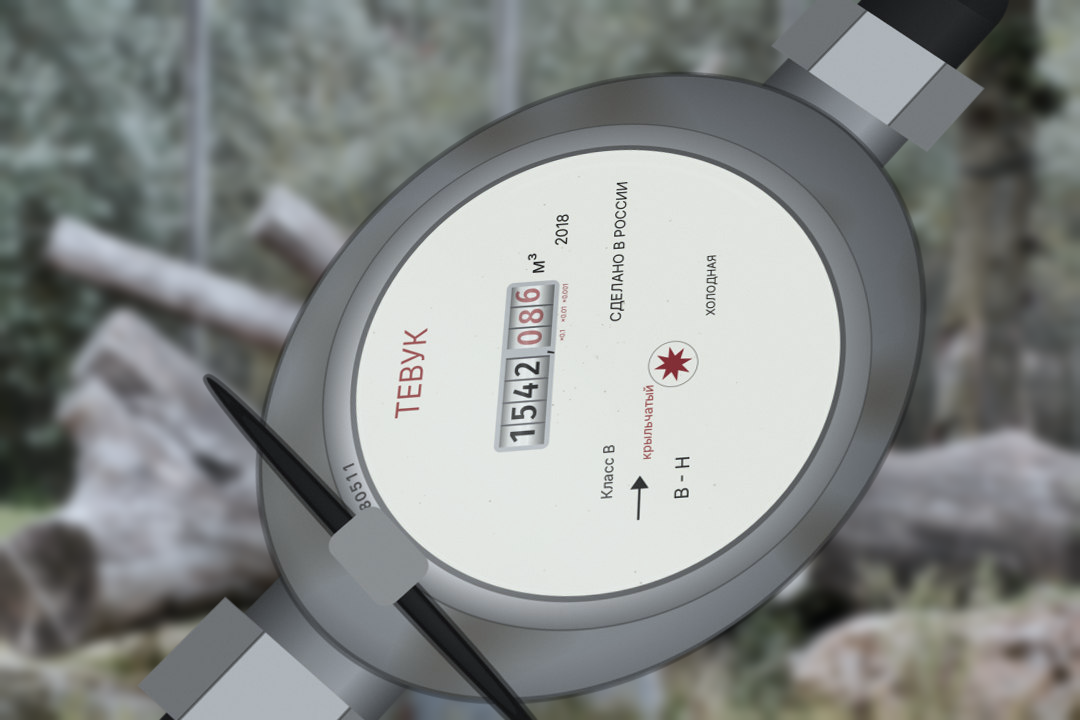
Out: 1542.086 m³
